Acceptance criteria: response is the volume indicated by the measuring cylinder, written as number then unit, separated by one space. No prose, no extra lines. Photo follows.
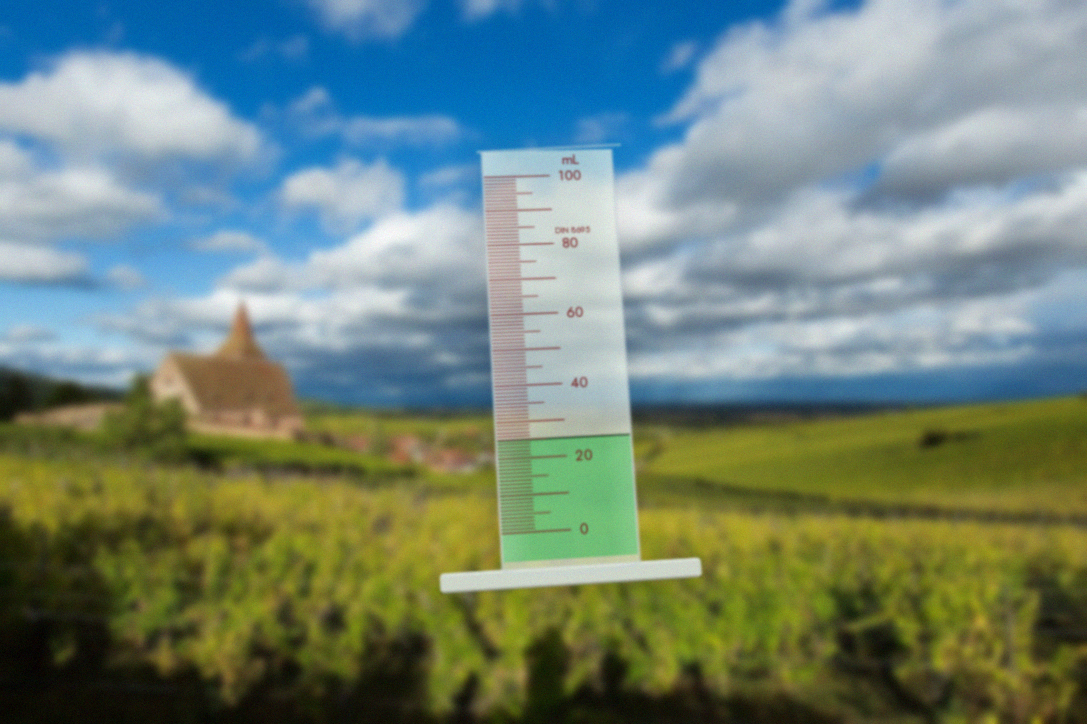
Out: 25 mL
